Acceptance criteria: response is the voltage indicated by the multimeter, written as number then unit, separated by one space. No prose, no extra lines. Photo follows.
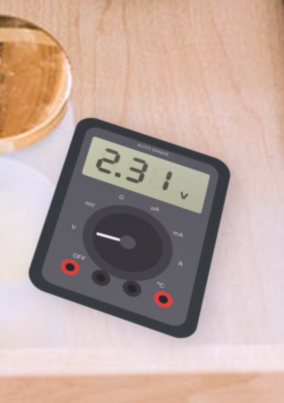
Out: 2.31 V
